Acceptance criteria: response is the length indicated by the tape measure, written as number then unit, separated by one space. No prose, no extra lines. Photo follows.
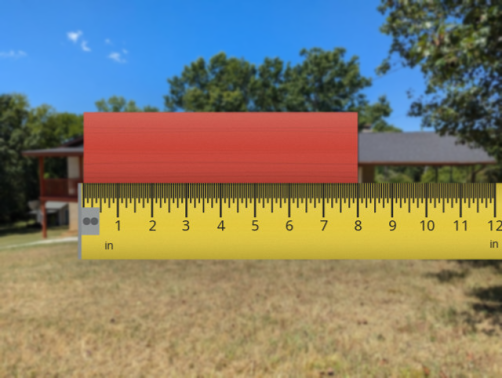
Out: 8 in
